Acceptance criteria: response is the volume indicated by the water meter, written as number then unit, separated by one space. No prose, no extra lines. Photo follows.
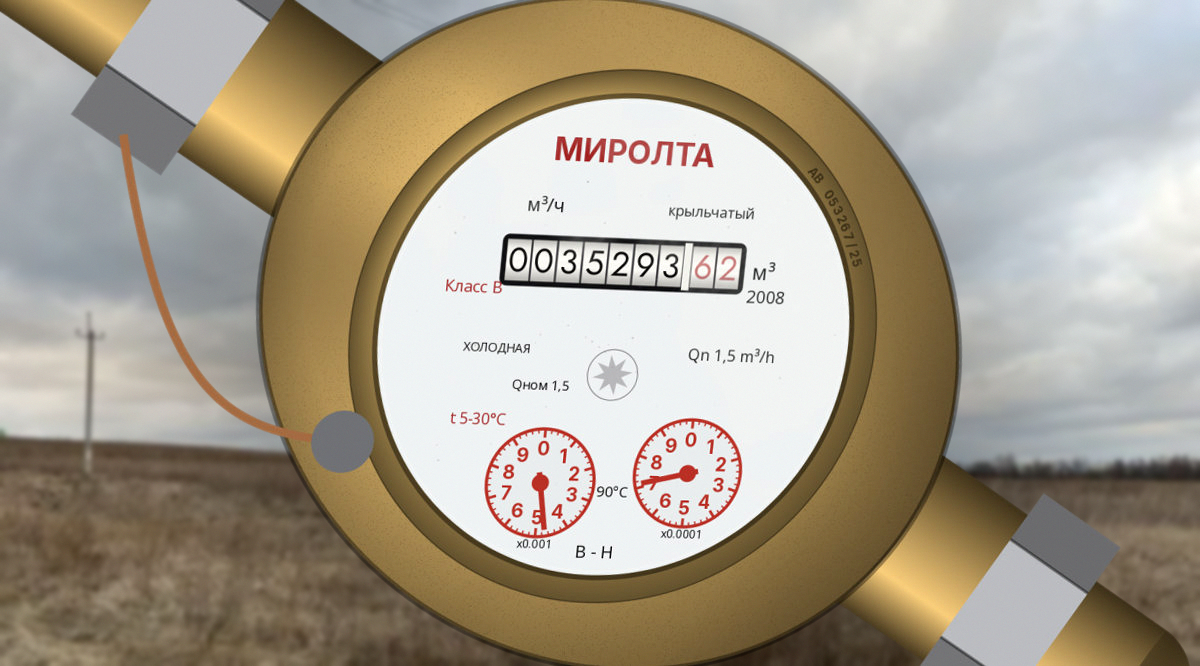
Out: 35293.6247 m³
